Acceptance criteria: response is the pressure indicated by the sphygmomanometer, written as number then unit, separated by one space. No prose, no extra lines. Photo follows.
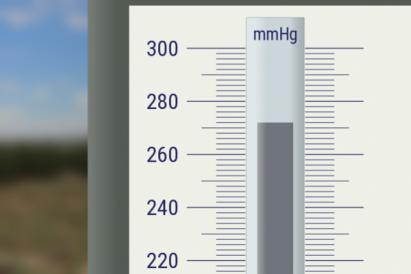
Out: 272 mmHg
